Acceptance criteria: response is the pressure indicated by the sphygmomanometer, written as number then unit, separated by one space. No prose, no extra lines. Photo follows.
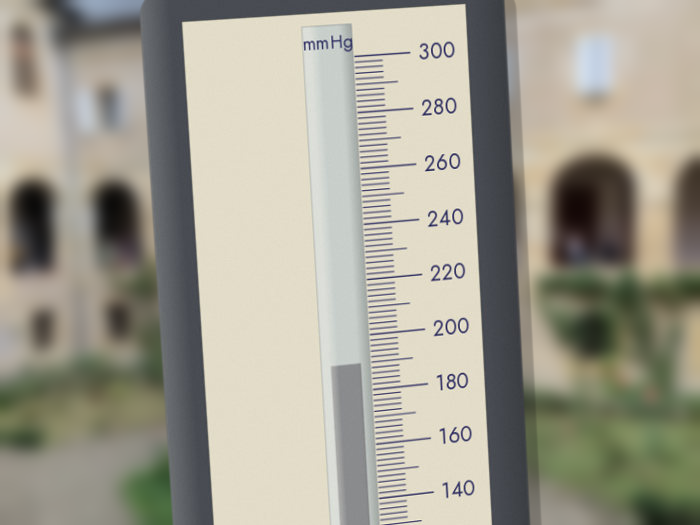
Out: 190 mmHg
